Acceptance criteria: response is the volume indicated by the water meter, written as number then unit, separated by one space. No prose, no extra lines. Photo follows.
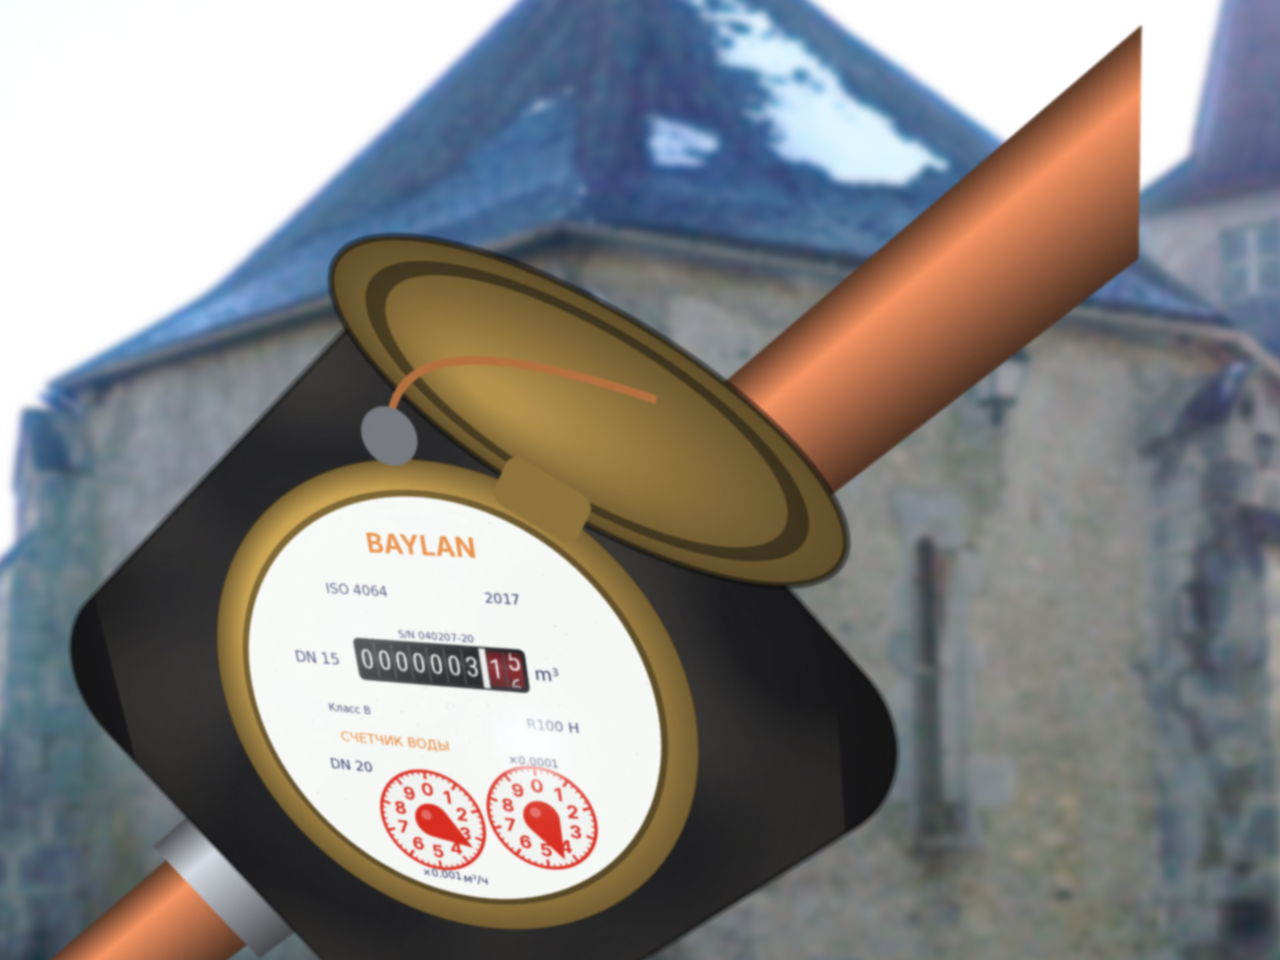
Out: 3.1534 m³
